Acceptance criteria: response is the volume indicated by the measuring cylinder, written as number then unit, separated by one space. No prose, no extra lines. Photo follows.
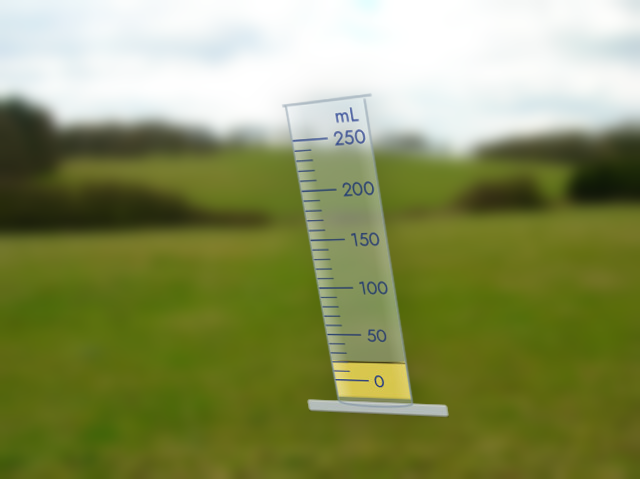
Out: 20 mL
